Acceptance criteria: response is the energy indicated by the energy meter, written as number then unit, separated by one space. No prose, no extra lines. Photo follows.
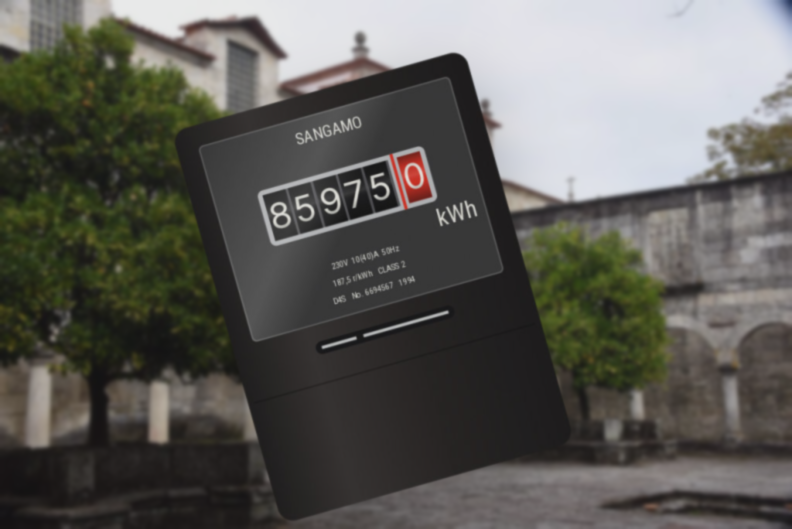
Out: 85975.0 kWh
